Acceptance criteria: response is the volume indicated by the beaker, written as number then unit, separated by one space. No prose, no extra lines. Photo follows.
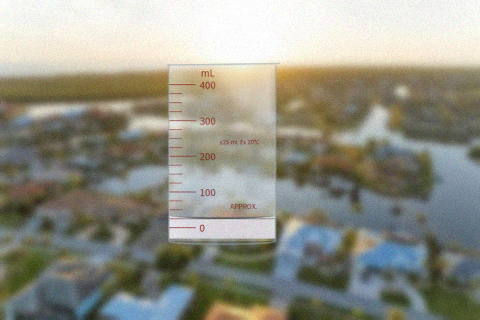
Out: 25 mL
